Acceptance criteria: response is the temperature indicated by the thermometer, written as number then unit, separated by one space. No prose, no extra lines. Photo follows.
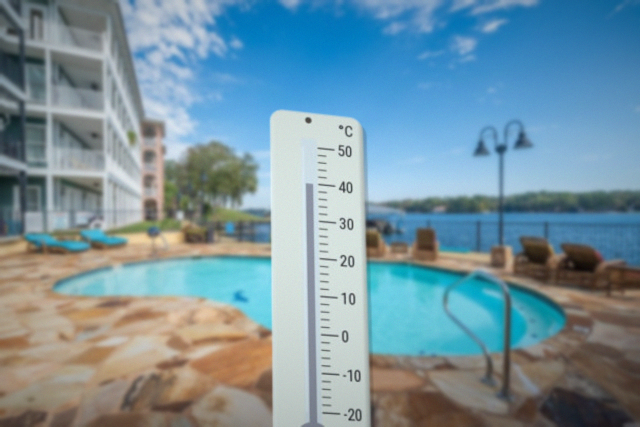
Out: 40 °C
